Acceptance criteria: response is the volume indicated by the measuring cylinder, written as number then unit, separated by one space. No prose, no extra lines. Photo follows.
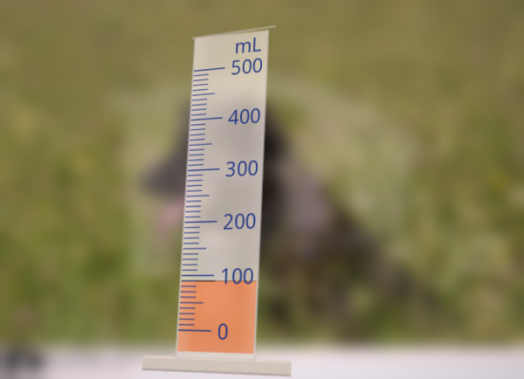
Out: 90 mL
